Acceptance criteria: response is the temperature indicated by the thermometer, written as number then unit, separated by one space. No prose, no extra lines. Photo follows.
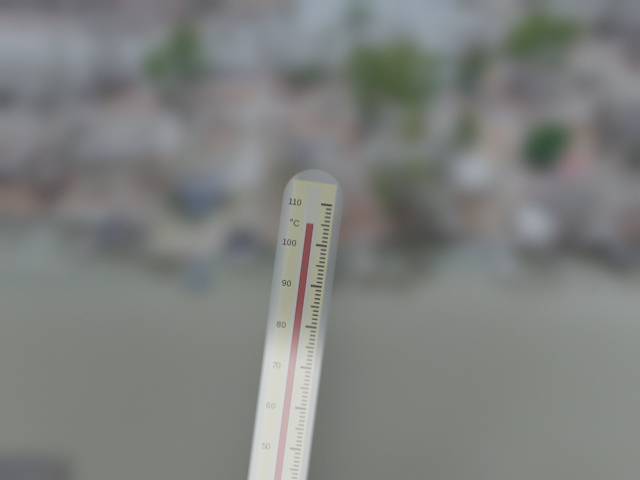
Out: 105 °C
